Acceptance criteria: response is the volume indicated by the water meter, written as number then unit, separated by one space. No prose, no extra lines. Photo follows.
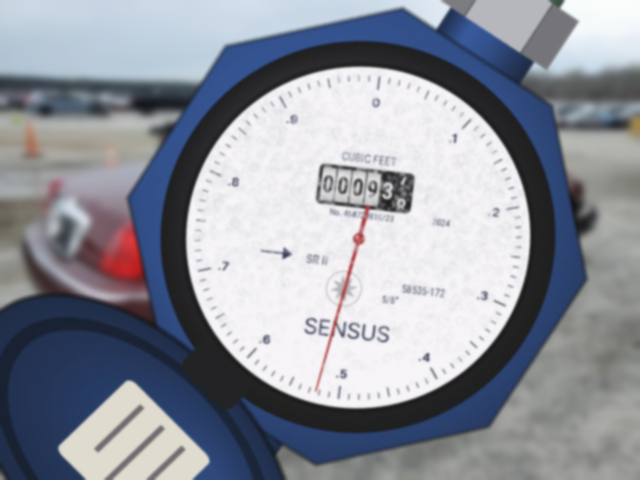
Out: 937.52 ft³
